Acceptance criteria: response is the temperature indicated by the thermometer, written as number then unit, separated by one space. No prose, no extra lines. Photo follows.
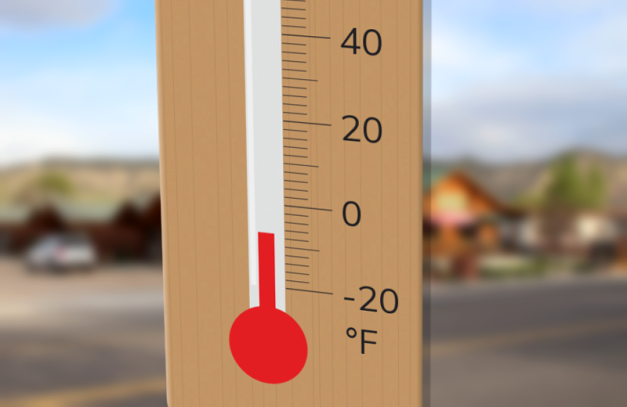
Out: -7 °F
